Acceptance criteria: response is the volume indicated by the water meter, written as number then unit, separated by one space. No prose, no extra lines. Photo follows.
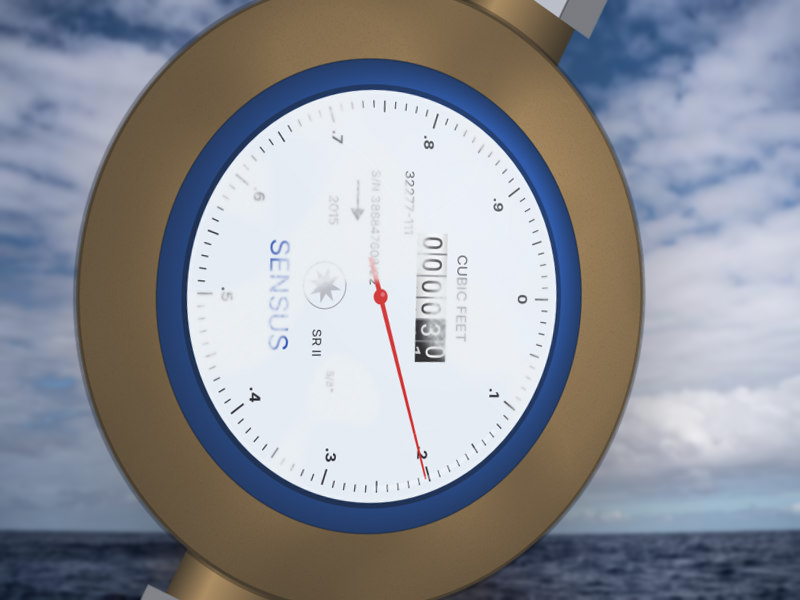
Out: 30.20 ft³
